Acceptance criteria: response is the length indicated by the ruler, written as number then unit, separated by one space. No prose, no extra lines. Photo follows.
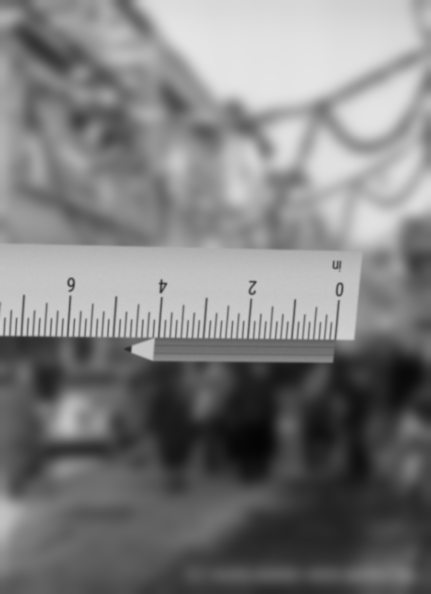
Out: 4.75 in
